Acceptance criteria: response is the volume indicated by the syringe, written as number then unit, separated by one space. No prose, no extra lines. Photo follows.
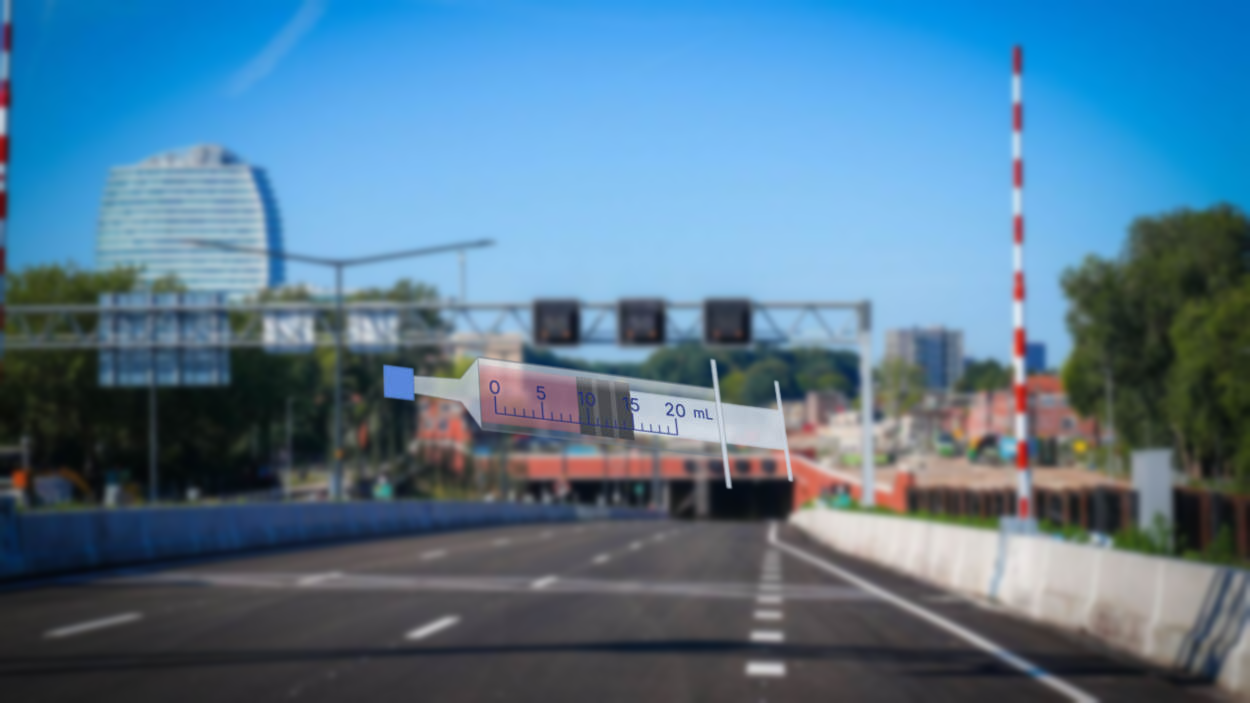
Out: 9 mL
